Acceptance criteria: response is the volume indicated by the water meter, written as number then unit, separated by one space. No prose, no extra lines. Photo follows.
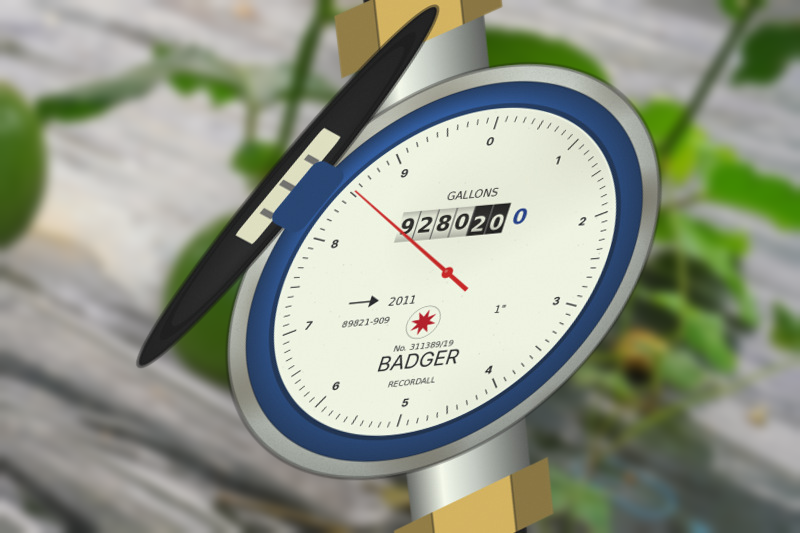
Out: 9280198.5 gal
